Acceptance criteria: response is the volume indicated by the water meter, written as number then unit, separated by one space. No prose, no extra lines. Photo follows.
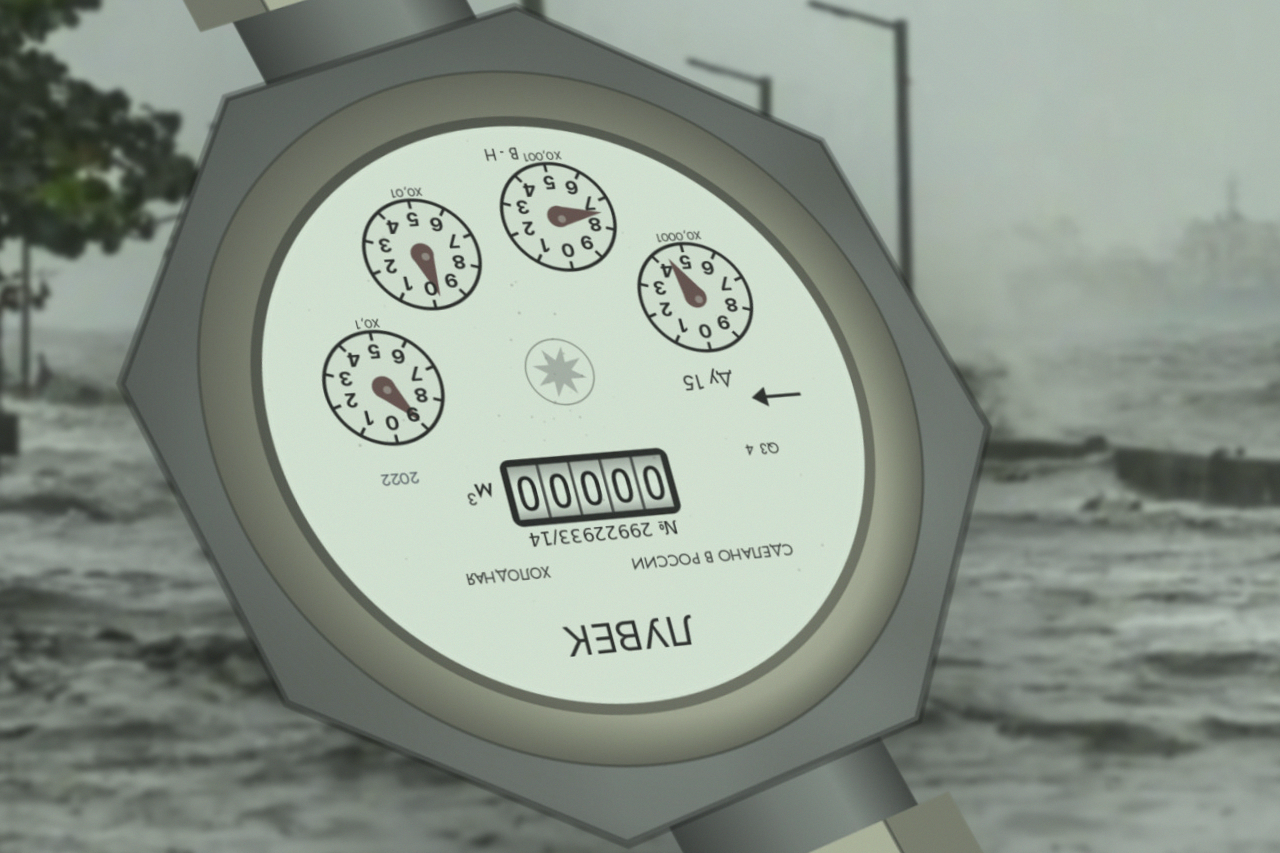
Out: 0.8974 m³
